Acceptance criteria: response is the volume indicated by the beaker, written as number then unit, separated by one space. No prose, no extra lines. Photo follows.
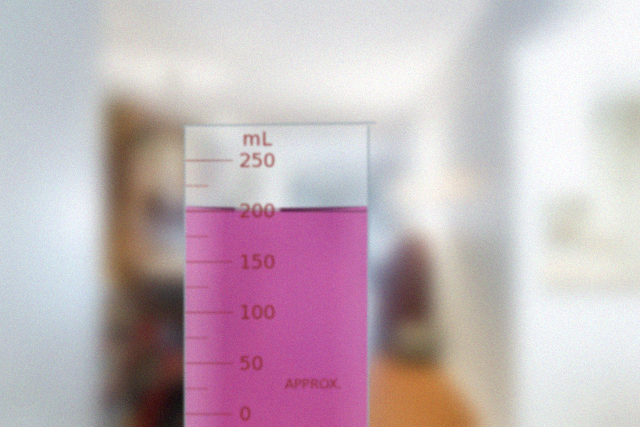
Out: 200 mL
